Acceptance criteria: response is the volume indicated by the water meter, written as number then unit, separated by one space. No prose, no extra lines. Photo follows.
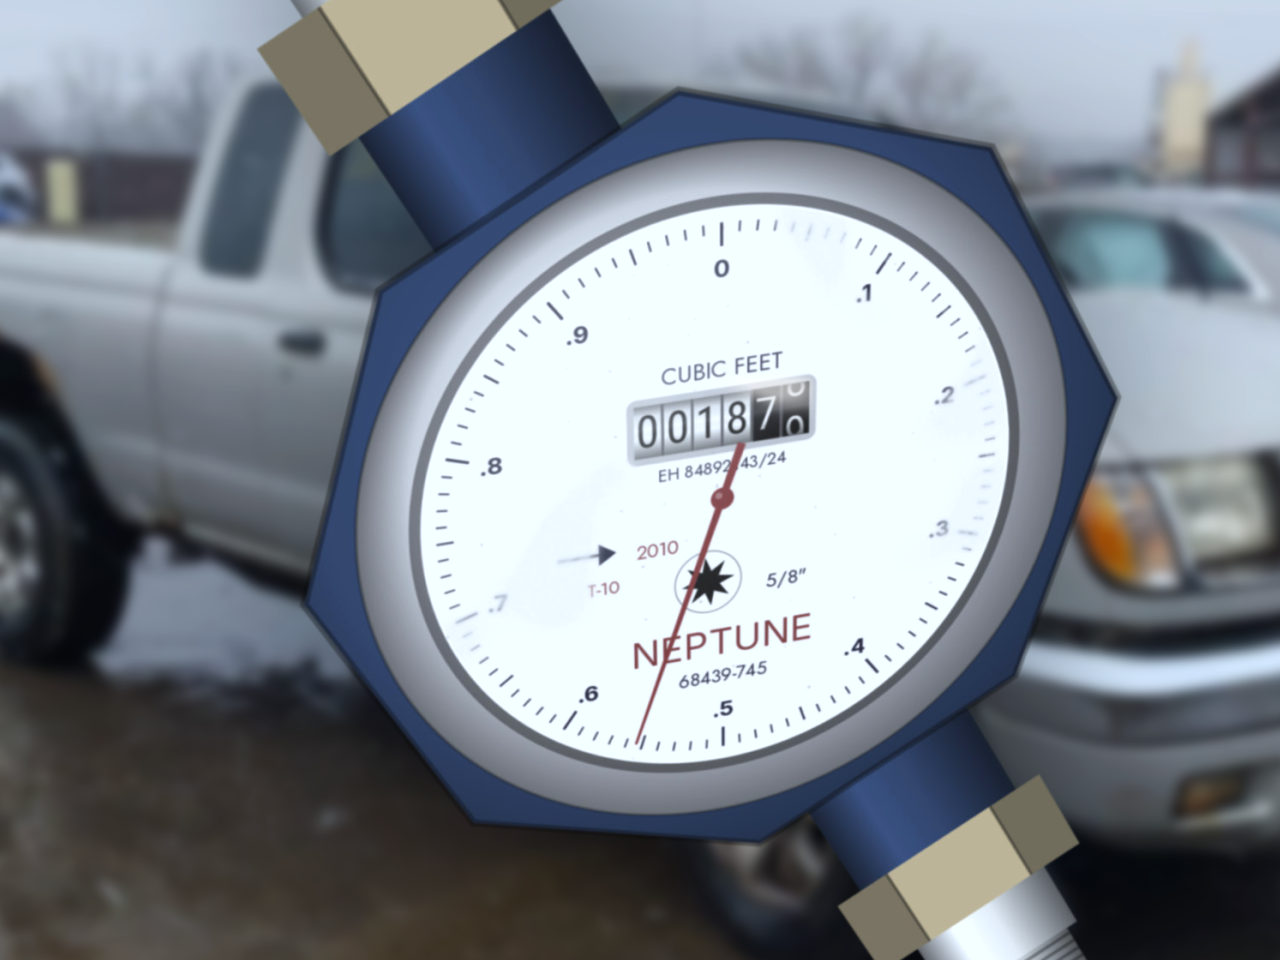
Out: 1878.55 ft³
